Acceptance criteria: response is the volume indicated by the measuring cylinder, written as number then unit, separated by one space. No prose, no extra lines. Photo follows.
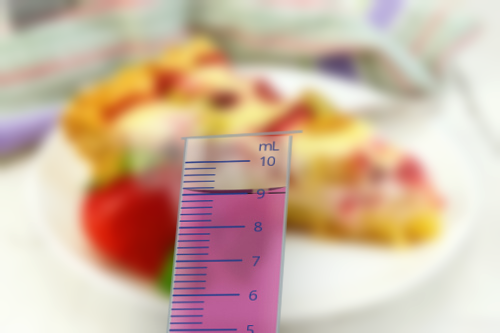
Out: 9 mL
